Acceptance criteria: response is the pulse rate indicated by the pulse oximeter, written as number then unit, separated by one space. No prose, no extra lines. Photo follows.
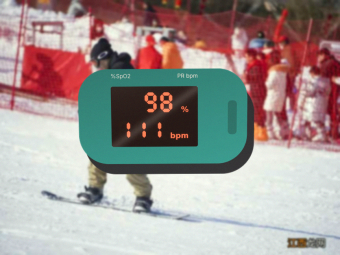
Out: 111 bpm
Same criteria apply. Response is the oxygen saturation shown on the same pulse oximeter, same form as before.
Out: 98 %
